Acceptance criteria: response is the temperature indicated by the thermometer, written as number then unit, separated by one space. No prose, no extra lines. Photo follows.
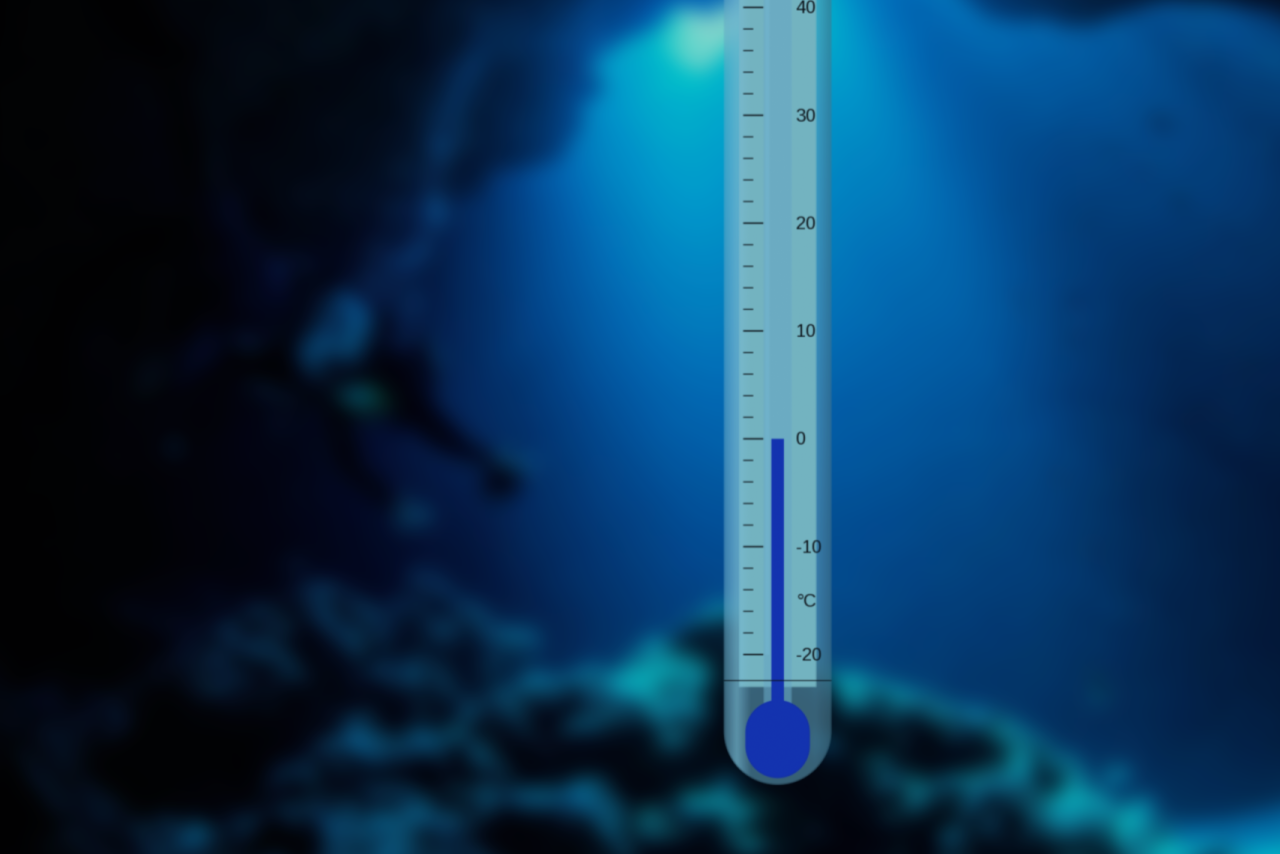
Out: 0 °C
